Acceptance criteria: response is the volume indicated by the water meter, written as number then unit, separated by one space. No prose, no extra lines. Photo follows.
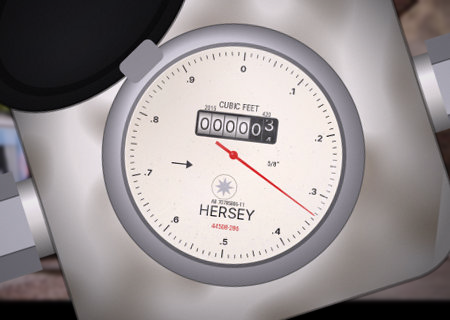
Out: 3.33 ft³
